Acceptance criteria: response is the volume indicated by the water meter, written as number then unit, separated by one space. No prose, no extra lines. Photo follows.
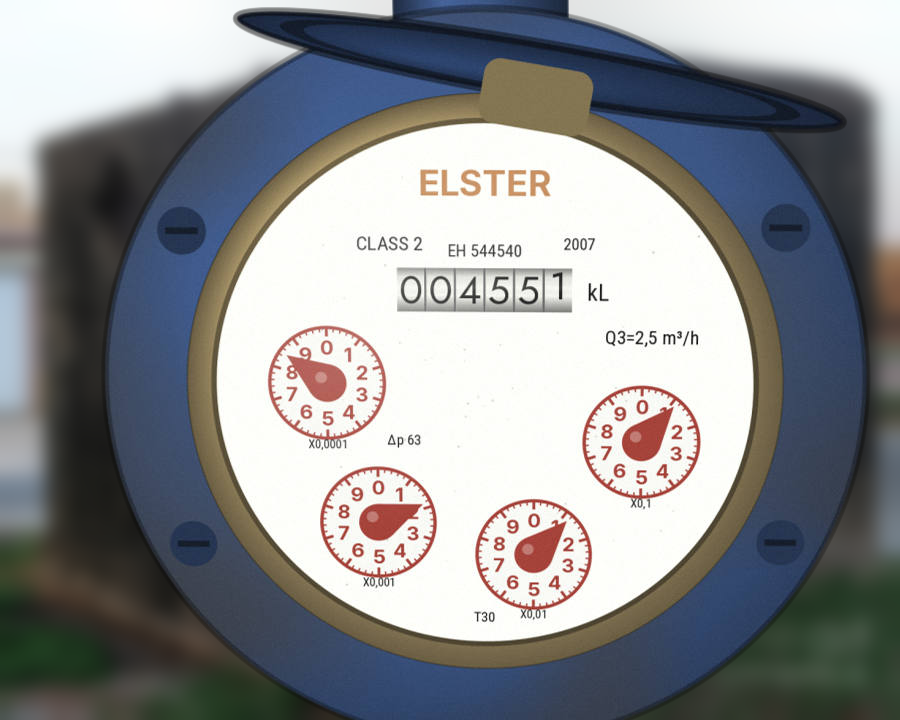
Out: 4551.1118 kL
